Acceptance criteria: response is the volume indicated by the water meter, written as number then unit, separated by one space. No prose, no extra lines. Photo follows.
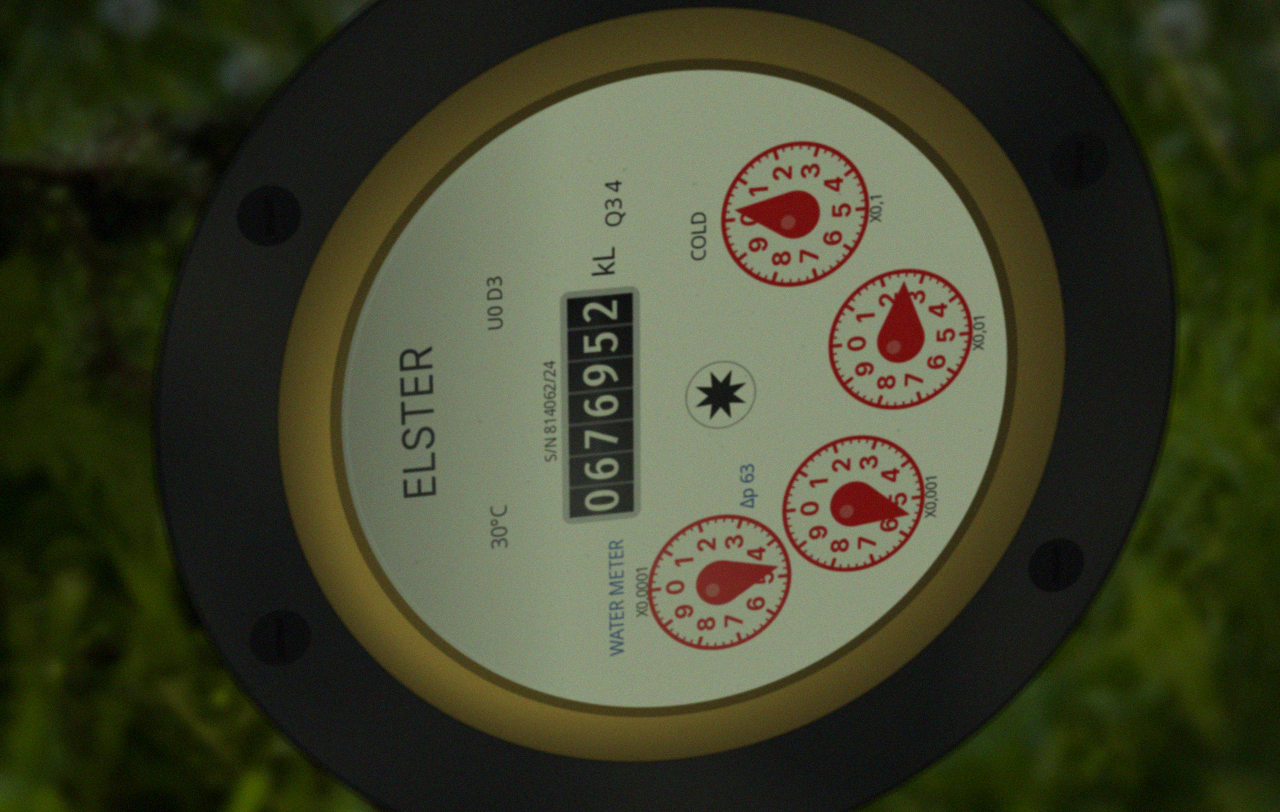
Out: 676952.0254 kL
